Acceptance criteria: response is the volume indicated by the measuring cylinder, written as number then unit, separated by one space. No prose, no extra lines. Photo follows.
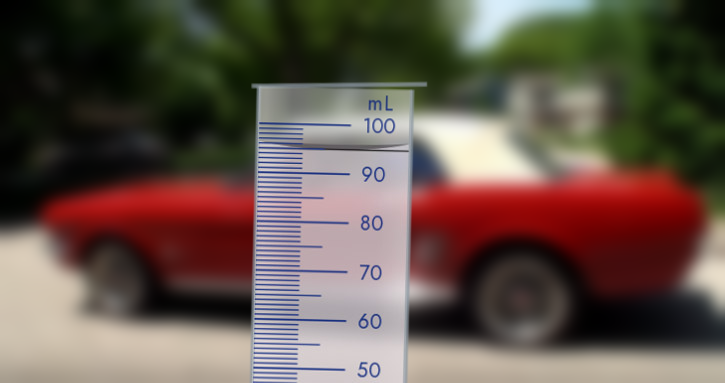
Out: 95 mL
